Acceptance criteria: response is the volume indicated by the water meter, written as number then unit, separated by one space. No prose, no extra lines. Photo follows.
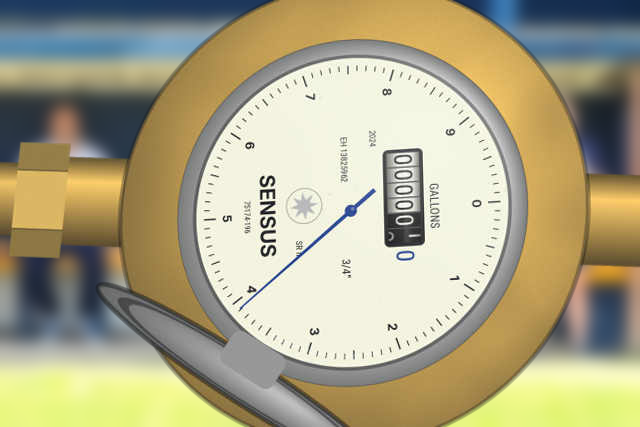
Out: 13.9 gal
